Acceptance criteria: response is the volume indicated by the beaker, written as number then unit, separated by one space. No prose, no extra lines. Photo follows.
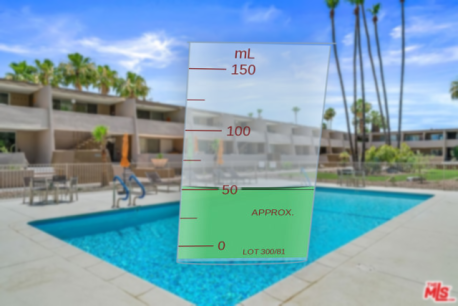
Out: 50 mL
